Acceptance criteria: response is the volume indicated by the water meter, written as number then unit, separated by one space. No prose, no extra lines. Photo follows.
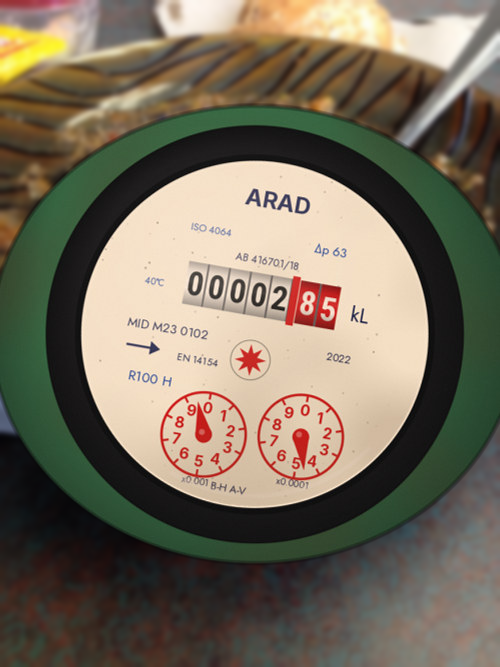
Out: 2.8494 kL
